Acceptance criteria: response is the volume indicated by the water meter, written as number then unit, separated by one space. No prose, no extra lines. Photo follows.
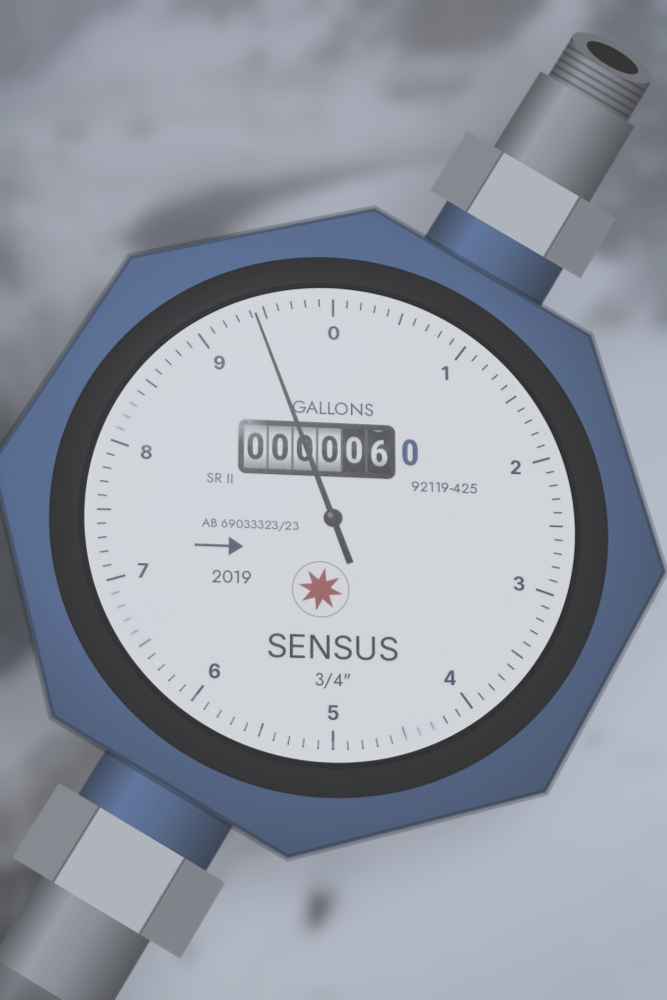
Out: 59.4 gal
